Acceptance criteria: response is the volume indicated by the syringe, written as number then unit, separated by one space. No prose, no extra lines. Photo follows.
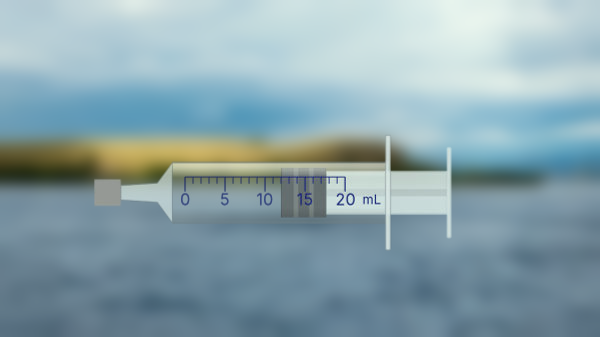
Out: 12 mL
